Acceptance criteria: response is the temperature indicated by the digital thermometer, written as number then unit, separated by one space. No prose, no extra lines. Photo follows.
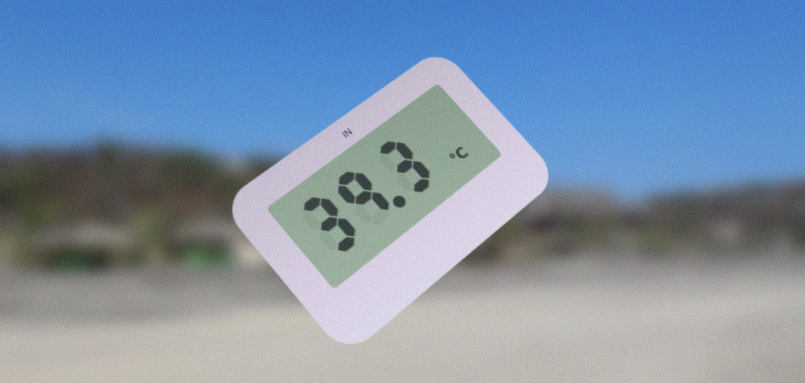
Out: 39.3 °C
